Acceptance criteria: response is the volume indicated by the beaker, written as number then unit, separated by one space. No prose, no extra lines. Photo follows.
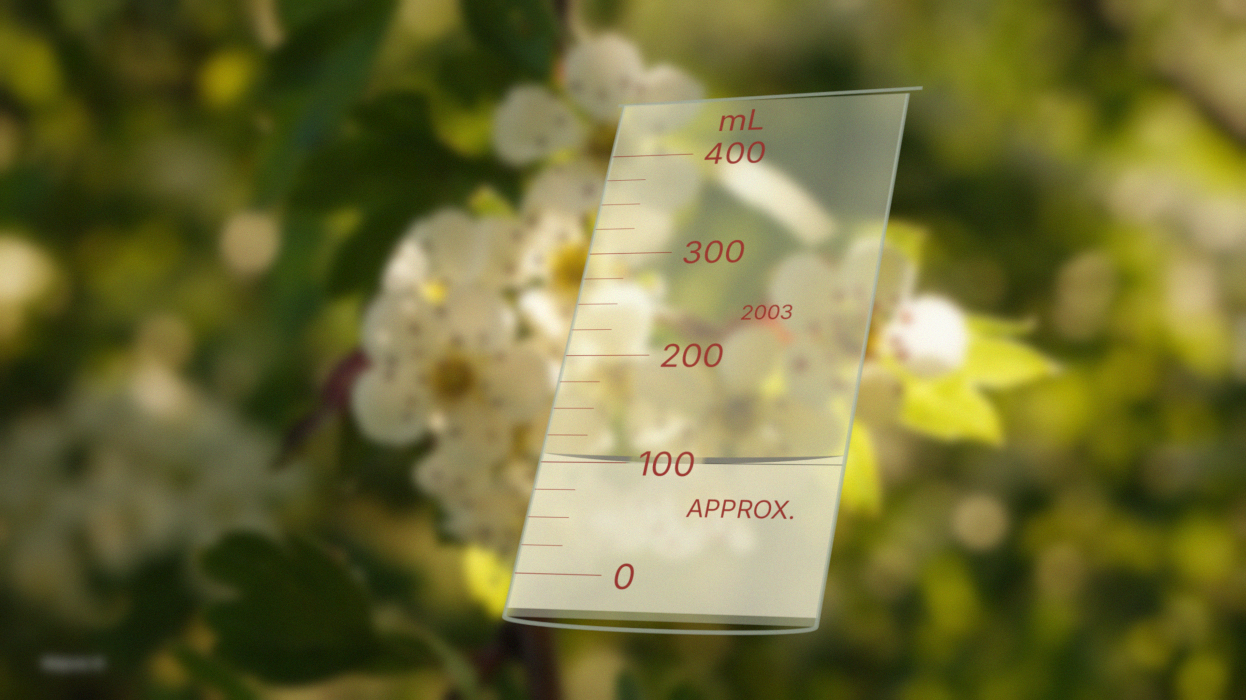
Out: 100 mL
